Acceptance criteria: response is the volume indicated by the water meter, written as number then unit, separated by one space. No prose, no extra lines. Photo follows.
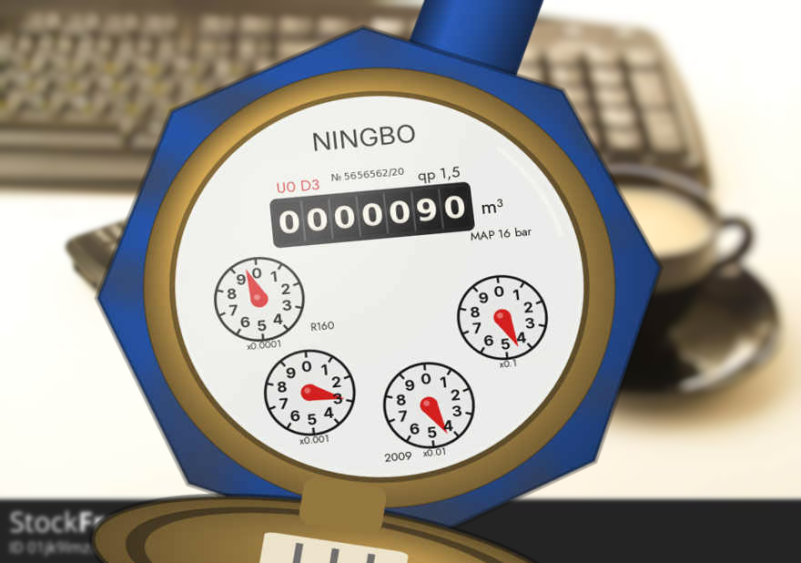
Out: 90.4429 m³
